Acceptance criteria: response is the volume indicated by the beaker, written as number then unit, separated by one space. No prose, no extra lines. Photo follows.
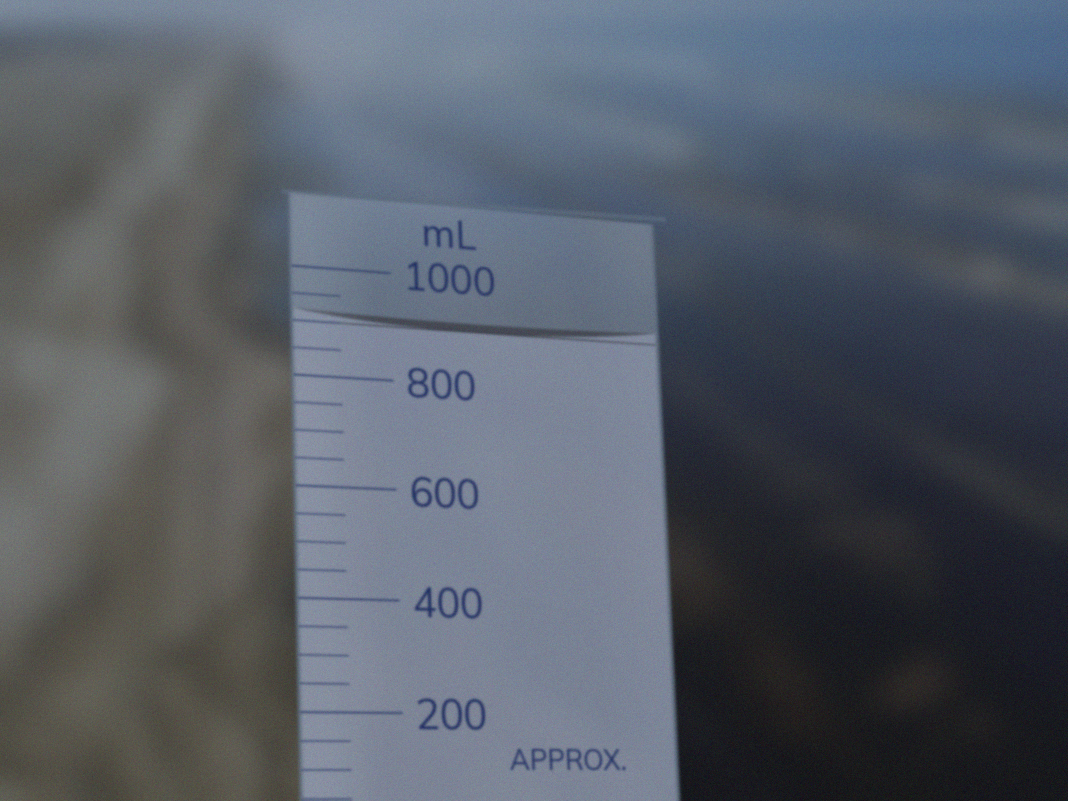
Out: 900 mL
